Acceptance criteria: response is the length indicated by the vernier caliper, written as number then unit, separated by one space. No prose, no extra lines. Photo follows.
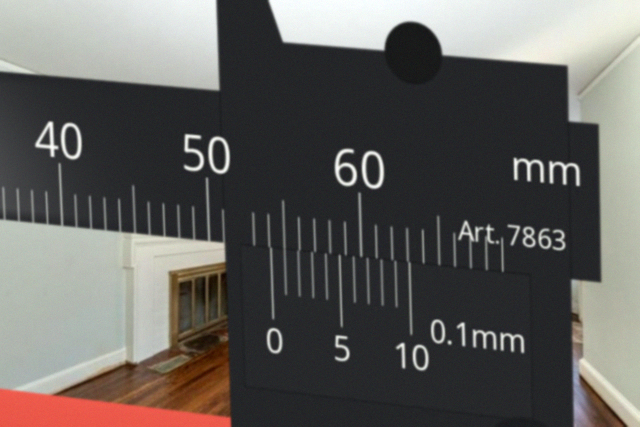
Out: 54.1 mm
